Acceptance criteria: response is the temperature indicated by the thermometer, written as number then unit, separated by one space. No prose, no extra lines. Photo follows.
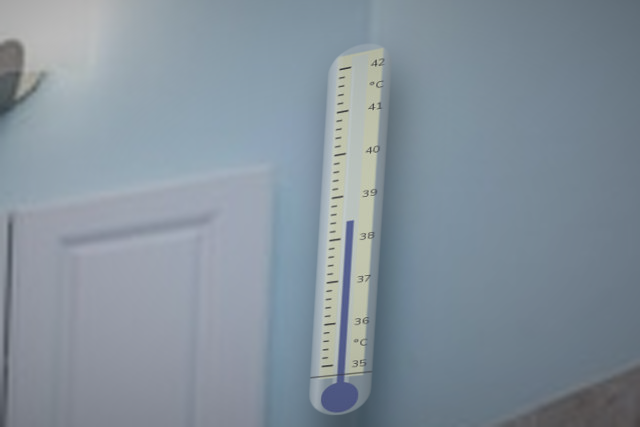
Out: 38.4 °C
